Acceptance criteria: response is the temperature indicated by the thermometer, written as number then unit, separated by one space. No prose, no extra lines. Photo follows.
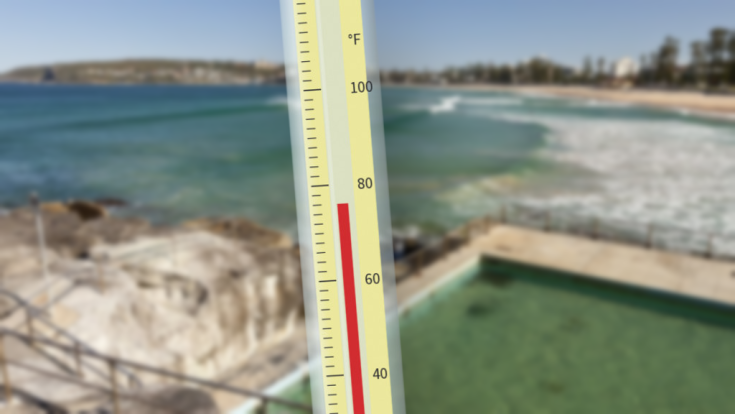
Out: 76 °F
